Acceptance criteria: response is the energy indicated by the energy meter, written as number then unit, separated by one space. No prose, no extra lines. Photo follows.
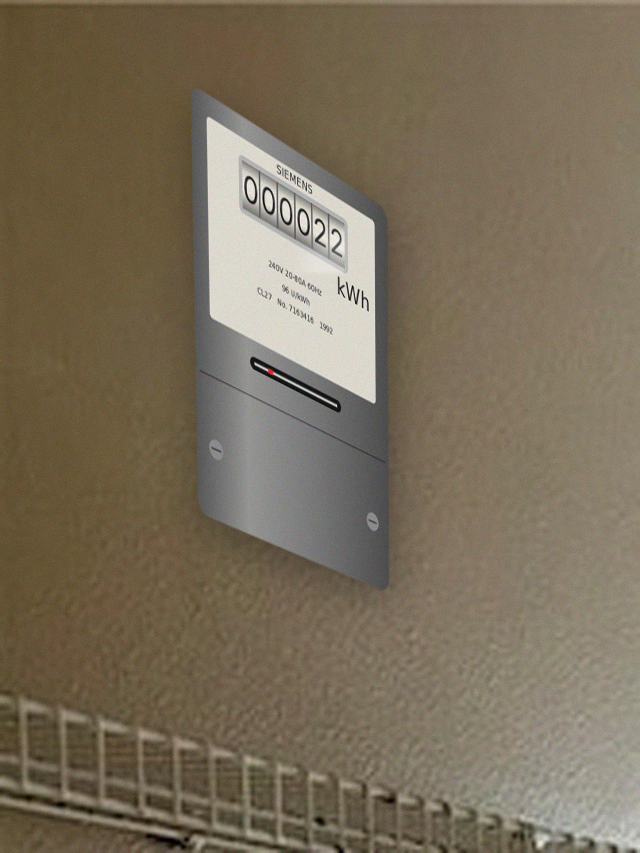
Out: 22 kWh
